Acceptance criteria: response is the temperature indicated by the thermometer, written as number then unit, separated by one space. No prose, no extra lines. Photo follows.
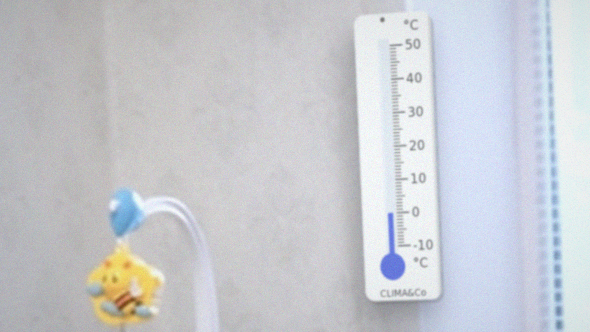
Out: 0 °C
